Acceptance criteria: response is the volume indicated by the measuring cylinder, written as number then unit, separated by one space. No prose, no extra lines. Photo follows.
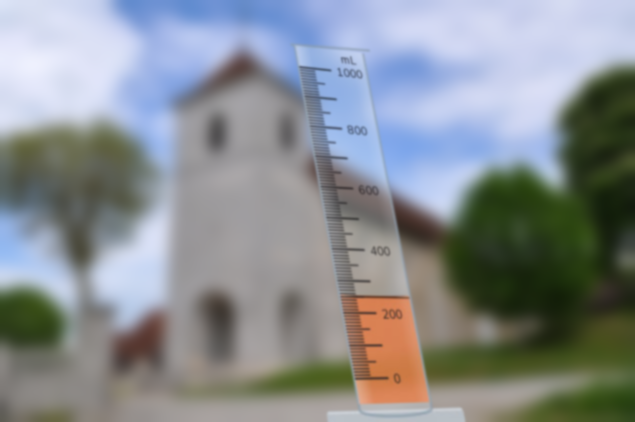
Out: 250 mL
